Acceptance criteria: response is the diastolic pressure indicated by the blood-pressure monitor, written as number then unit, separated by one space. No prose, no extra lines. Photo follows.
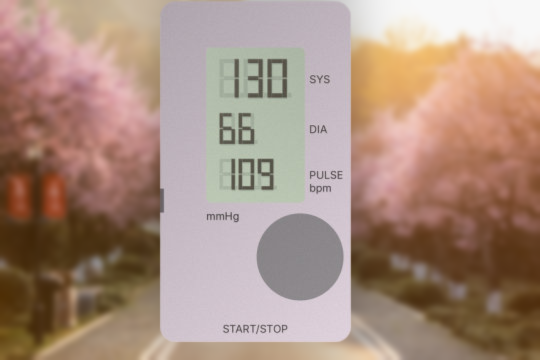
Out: 66 mmHg
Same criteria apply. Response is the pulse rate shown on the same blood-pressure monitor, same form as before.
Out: 109 bpm
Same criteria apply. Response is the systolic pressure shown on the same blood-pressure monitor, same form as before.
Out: 130 mmHg
